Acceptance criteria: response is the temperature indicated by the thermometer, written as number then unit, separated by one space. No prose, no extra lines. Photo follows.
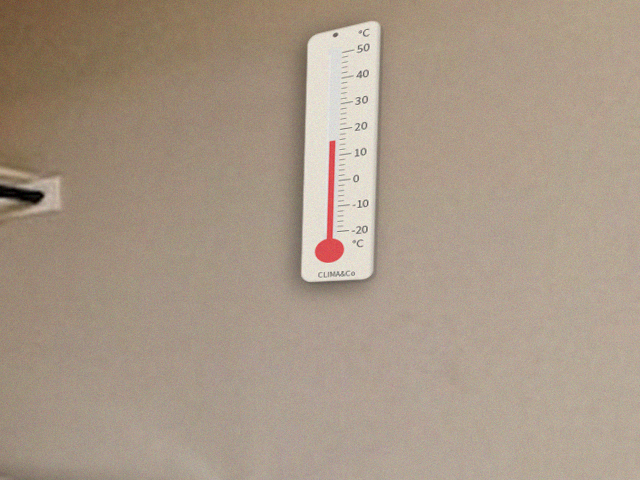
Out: 16 °C
